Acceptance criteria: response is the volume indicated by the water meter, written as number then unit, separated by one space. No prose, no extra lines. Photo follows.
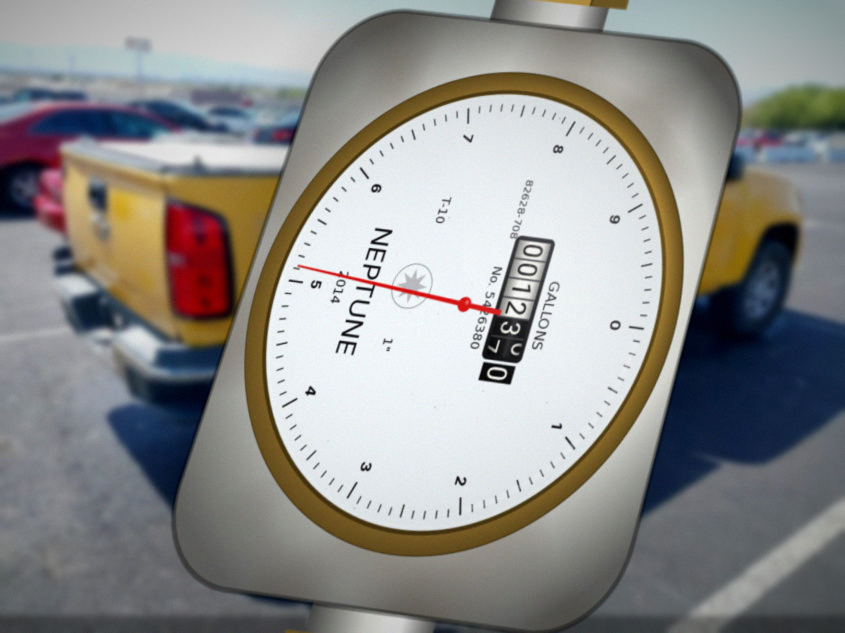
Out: 12365.1 gal
